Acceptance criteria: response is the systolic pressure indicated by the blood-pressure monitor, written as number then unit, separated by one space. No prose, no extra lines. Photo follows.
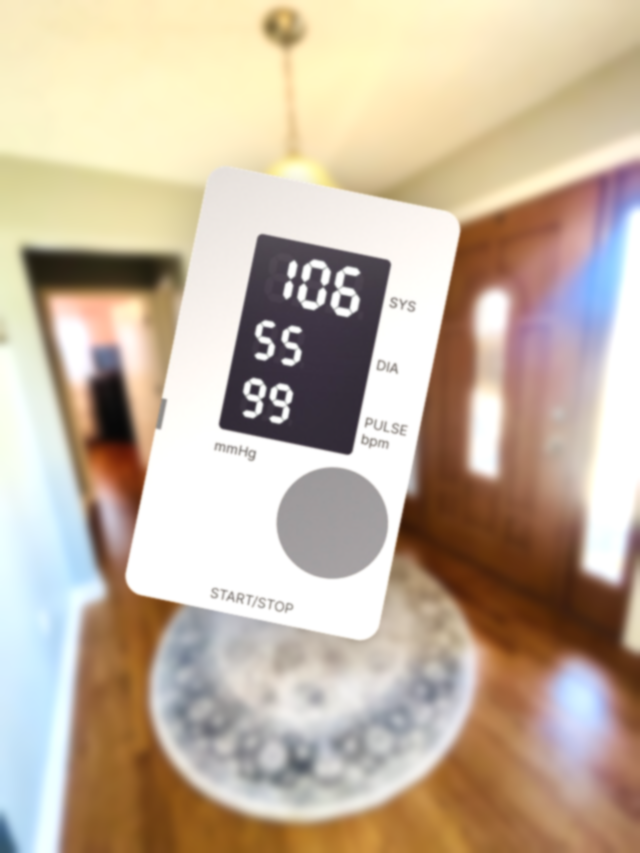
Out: 106 mmHg
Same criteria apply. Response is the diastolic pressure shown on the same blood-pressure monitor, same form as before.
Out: 55 mmHg
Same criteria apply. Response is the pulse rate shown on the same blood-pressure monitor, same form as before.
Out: 99 bpm
